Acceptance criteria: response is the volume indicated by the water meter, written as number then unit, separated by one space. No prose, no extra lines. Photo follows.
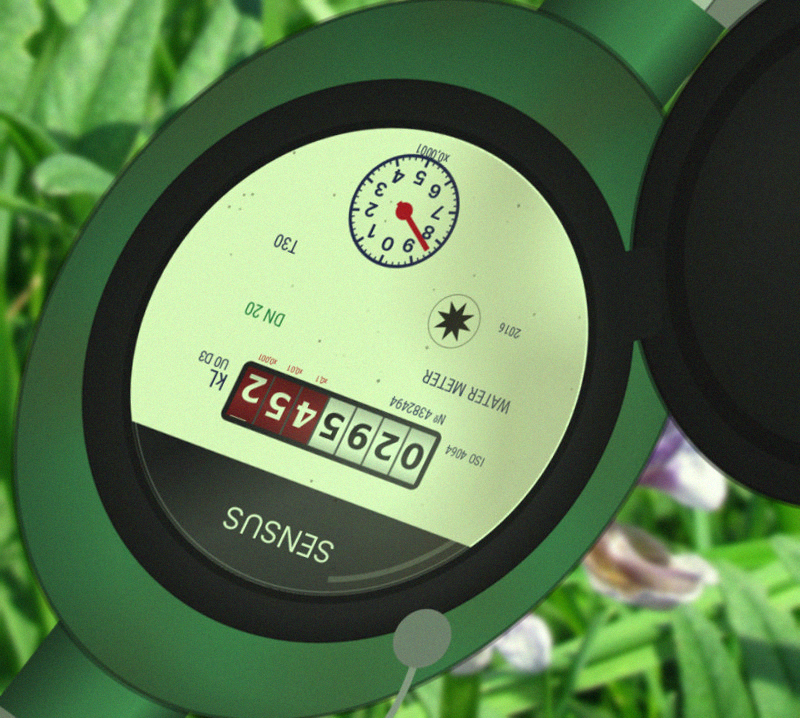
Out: 295.4518 kL
